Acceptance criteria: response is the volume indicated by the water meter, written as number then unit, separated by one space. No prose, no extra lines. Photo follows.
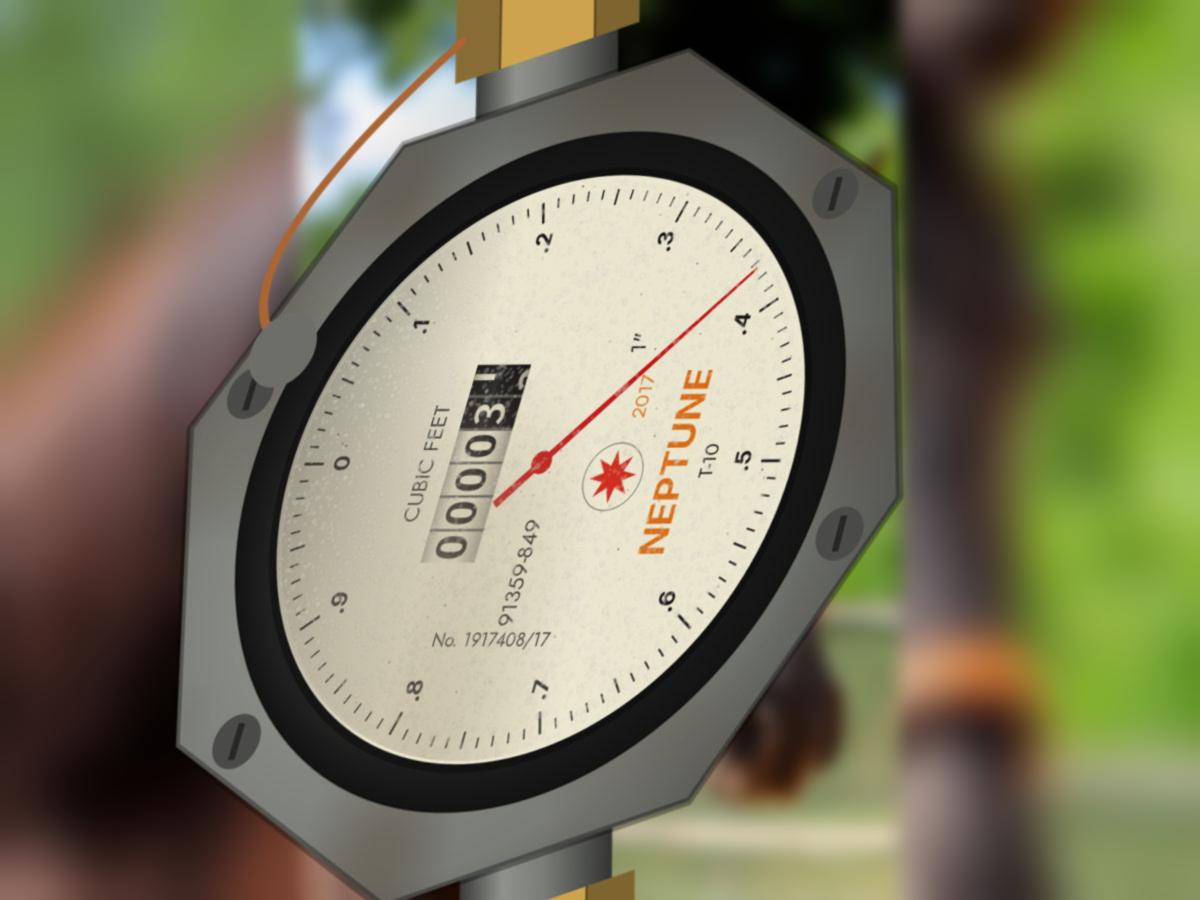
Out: 31.37 ft³
